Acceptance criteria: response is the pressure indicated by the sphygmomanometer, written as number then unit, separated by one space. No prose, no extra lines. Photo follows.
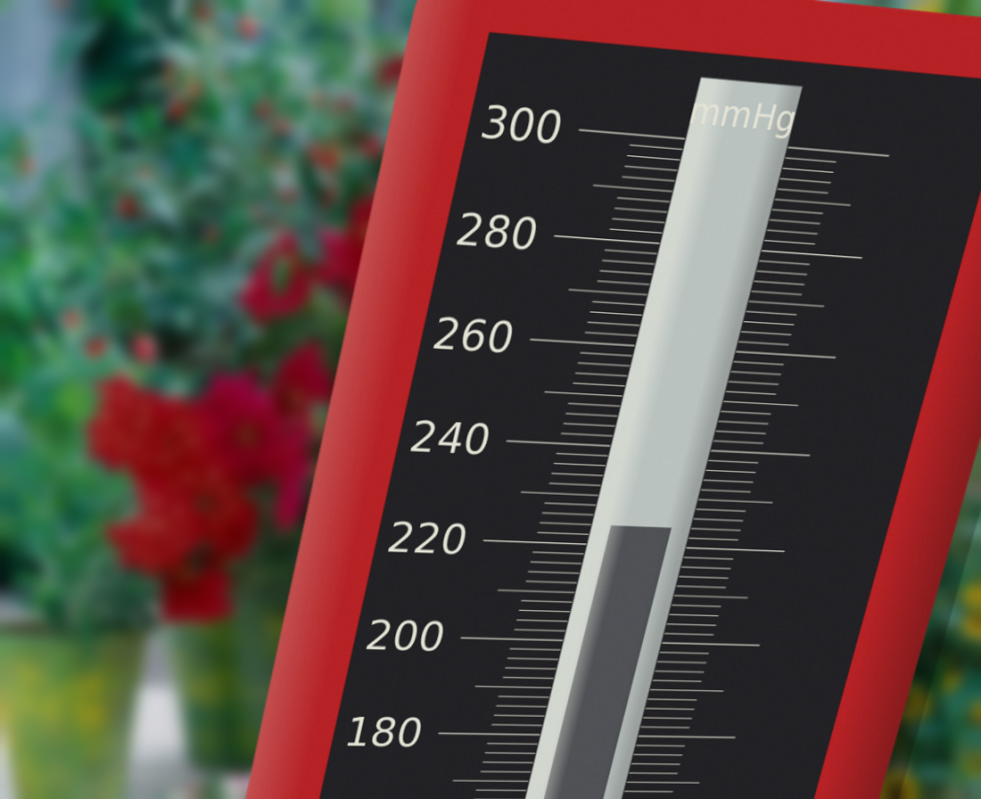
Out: 224 mmHg
